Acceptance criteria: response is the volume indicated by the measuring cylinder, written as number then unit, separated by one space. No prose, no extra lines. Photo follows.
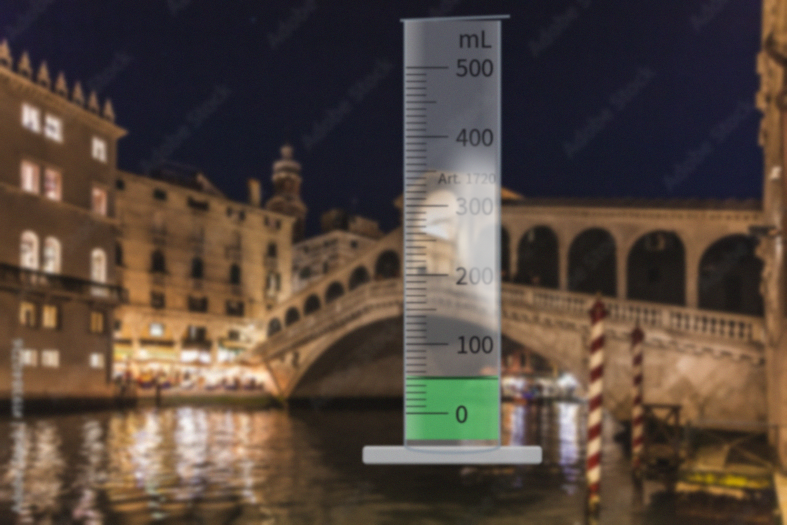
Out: 50 mL
